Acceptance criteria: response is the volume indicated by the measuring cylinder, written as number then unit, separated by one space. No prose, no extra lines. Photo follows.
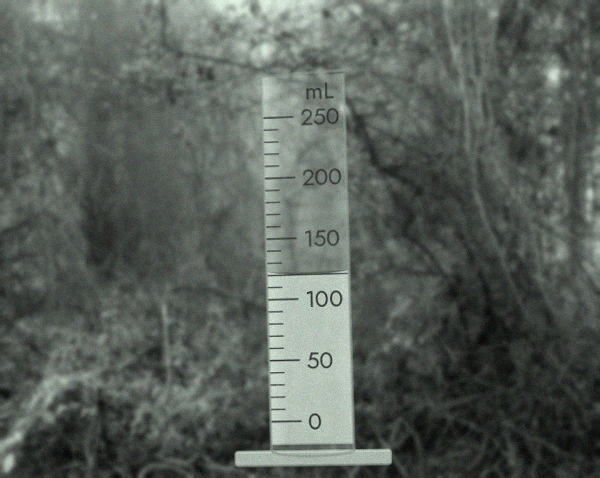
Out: 120 mL
